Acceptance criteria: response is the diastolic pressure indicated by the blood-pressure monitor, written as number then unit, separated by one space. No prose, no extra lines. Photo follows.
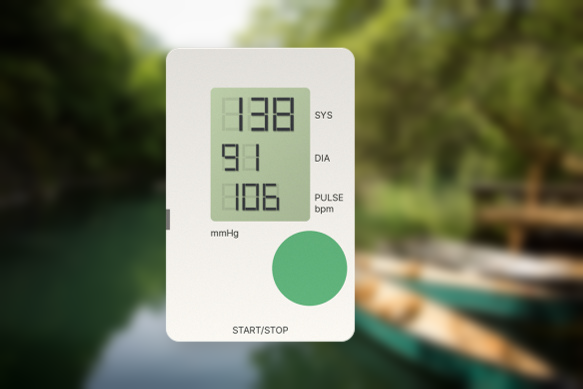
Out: 91 mmHg
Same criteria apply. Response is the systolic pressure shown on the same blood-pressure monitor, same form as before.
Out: 138 mmHg
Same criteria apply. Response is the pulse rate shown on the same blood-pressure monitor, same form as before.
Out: 106 bpm
